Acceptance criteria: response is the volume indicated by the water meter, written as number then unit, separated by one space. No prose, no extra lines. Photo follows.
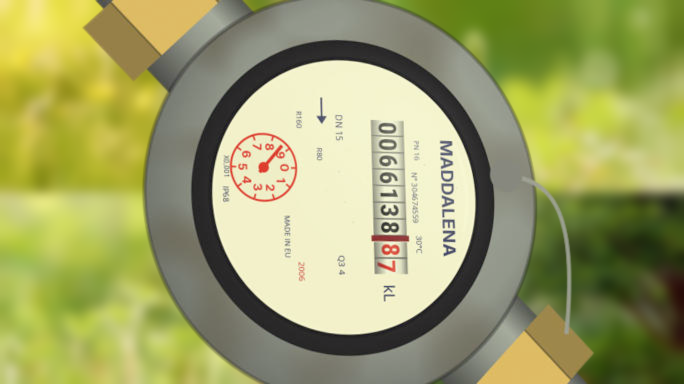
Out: 66138.868 kL
